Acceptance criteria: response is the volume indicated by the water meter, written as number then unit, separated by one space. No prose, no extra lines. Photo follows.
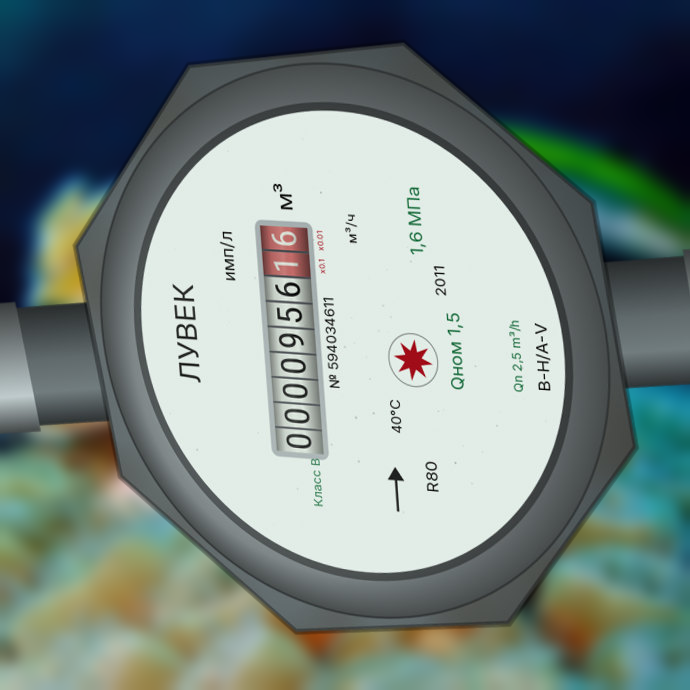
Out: 956.16 m³
